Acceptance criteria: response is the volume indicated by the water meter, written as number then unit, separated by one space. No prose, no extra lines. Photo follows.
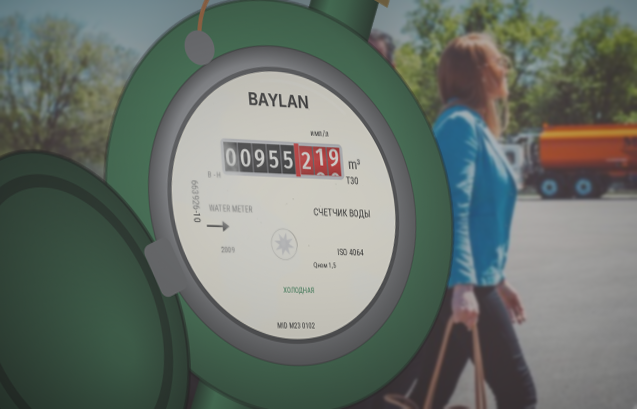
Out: 955.219 m³
